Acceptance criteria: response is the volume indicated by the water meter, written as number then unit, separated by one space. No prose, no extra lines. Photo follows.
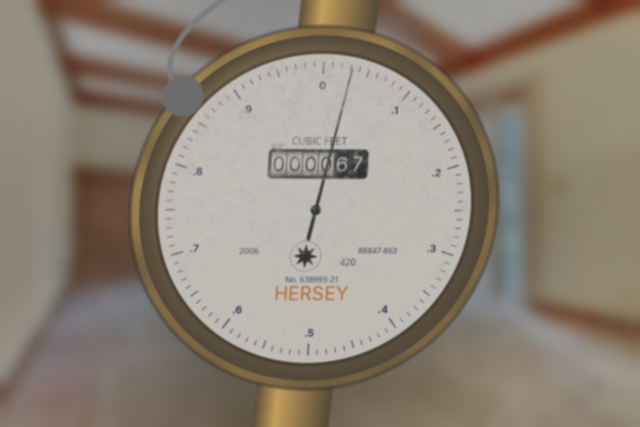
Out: 67.03 ft³
